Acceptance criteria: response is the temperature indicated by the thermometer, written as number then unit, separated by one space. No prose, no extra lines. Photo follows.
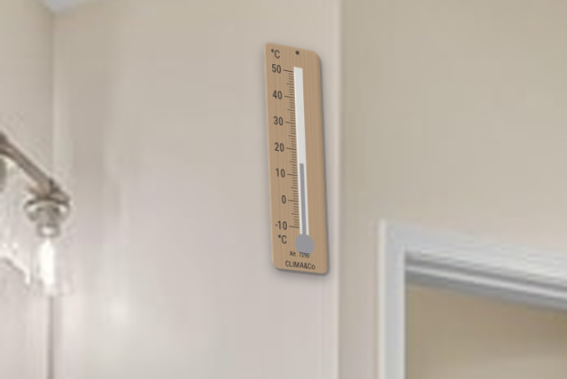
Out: 15 °C
